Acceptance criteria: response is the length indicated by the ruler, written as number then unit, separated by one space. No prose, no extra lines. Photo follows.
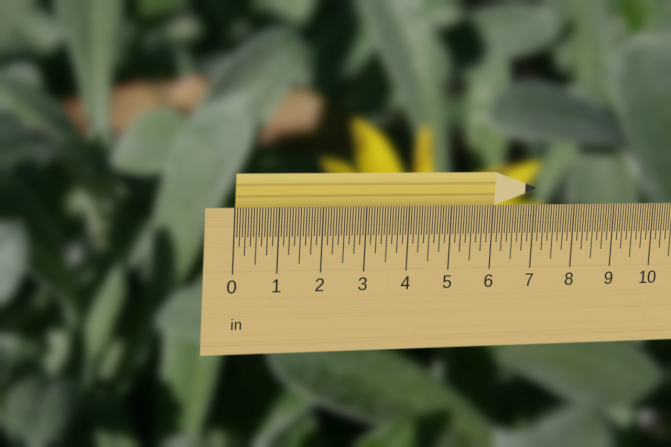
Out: 7 in
